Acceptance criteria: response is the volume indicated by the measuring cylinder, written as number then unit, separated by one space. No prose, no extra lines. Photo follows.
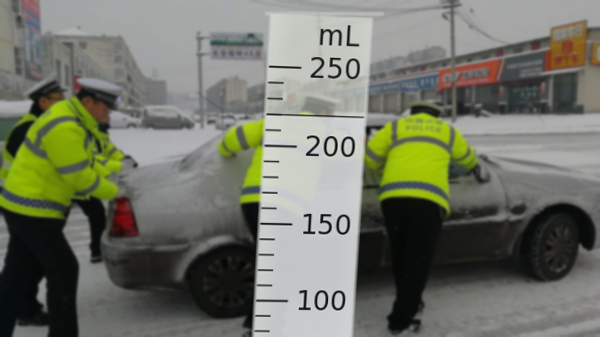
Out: 220 mL
